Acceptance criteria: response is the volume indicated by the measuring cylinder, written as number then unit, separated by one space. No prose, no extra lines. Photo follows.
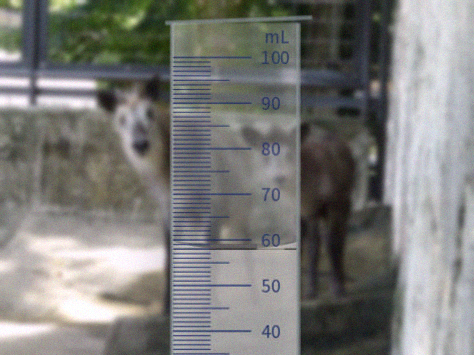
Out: 58 mL
